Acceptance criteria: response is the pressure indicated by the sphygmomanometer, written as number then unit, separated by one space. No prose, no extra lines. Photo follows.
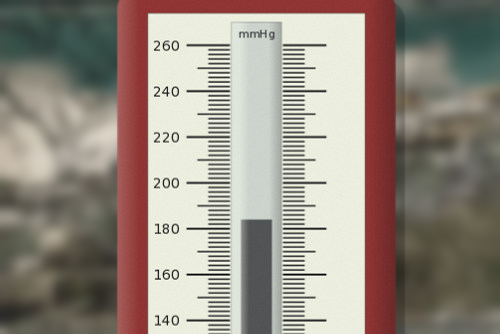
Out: 184 mmHg
